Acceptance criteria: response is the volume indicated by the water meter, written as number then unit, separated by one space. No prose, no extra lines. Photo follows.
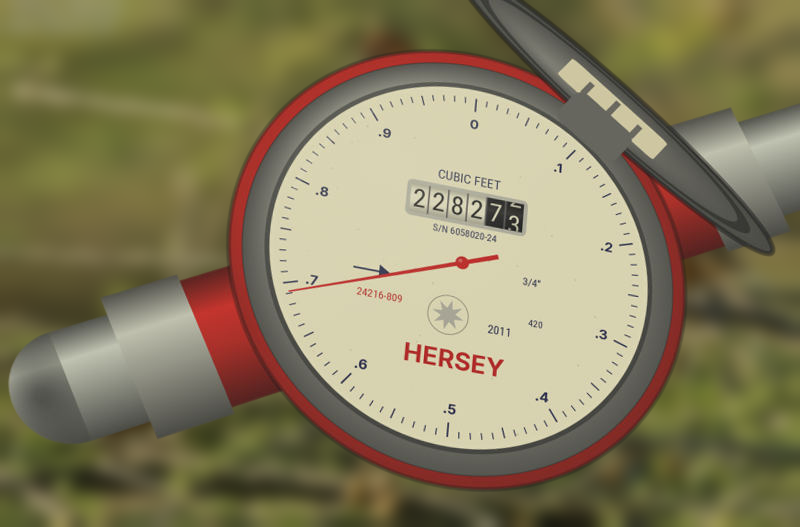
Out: 228272.69 ft³
